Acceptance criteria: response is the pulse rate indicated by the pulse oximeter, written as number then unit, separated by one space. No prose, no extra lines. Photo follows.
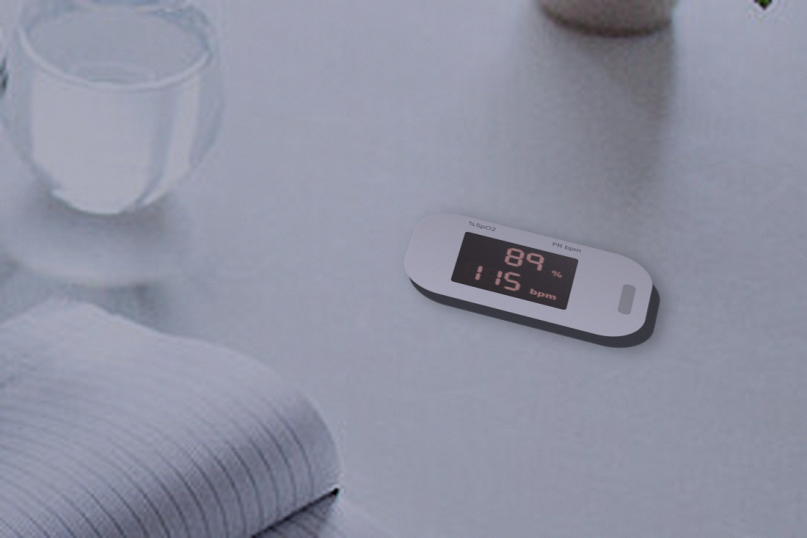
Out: 115 bpm
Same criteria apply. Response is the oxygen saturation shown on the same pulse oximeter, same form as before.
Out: 89 %
